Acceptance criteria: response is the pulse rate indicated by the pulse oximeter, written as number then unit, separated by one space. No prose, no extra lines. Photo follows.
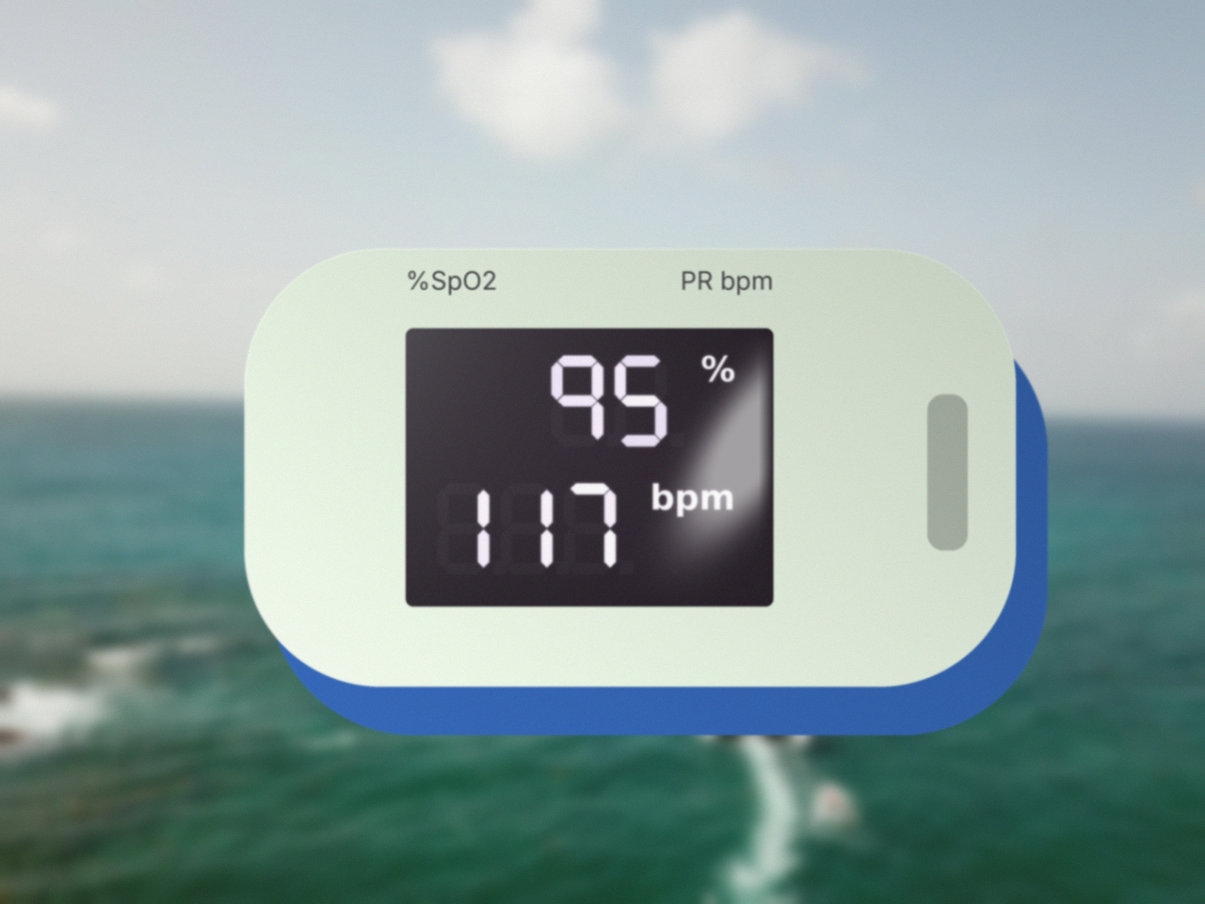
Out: 117 bpm
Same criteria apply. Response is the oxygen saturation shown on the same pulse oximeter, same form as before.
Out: 95 %
